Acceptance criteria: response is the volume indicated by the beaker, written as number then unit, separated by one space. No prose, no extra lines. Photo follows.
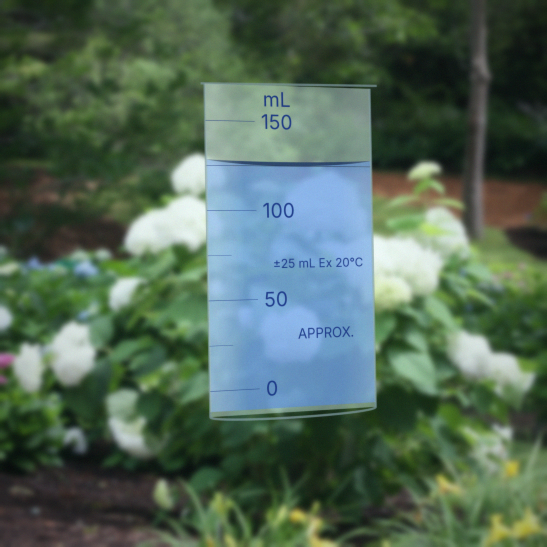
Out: 125 mL
